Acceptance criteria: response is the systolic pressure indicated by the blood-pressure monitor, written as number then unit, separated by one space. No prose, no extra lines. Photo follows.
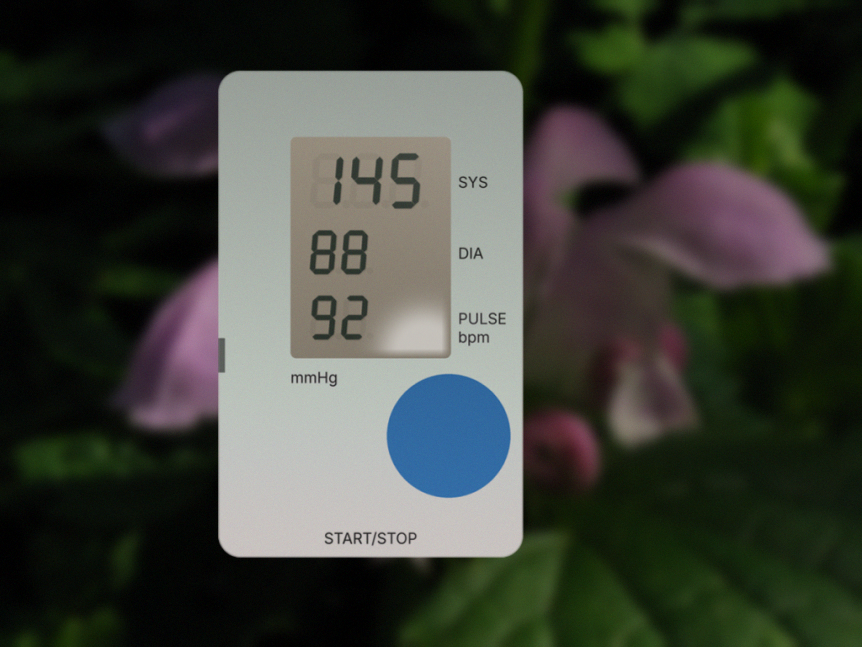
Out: 145 mmHg
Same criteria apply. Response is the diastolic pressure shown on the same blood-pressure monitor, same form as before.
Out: 88 mmHg
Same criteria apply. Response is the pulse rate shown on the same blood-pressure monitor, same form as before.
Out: 92 bpm
